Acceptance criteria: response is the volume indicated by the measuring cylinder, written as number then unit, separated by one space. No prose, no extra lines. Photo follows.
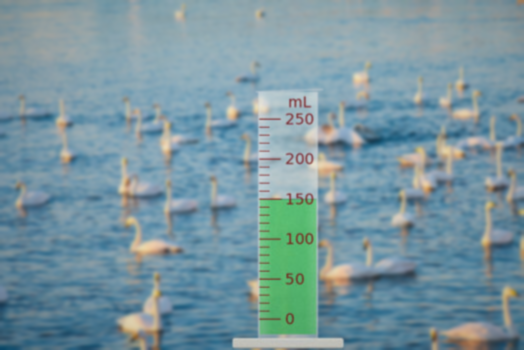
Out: 150 mL
